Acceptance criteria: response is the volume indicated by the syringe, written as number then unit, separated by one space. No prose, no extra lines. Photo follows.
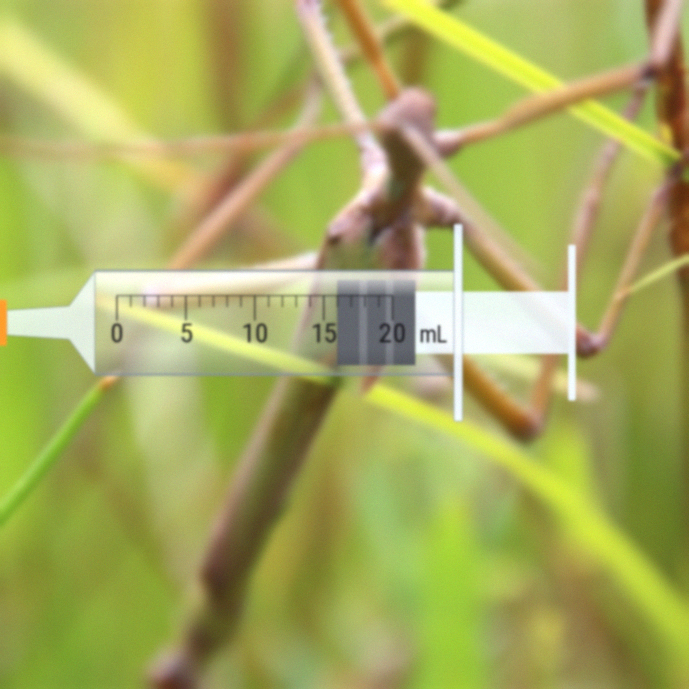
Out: 16 mL
